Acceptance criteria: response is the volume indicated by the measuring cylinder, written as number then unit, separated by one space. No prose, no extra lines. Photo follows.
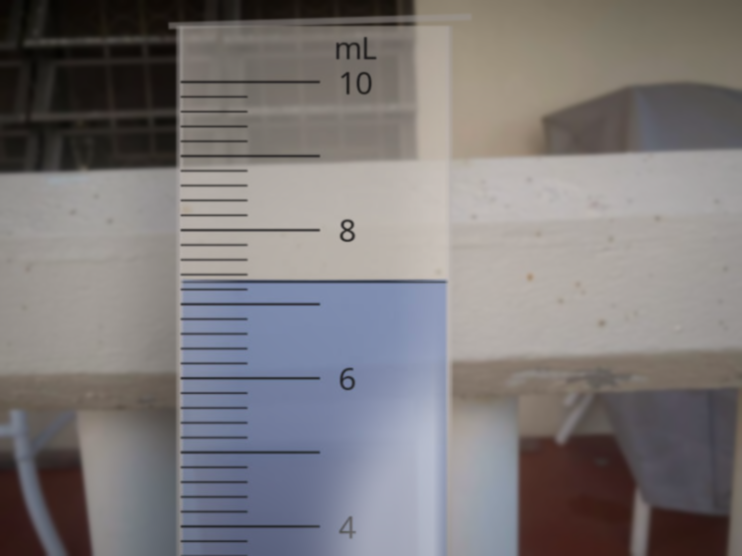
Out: 7.3 mL
